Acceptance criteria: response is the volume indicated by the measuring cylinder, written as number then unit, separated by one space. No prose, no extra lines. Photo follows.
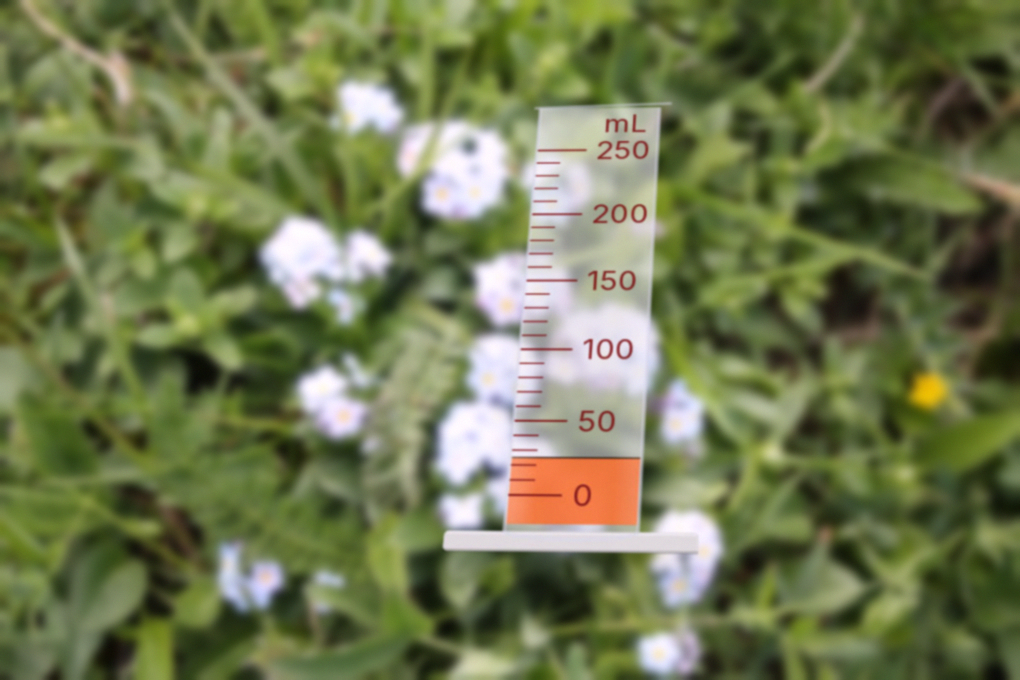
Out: 25 mL
